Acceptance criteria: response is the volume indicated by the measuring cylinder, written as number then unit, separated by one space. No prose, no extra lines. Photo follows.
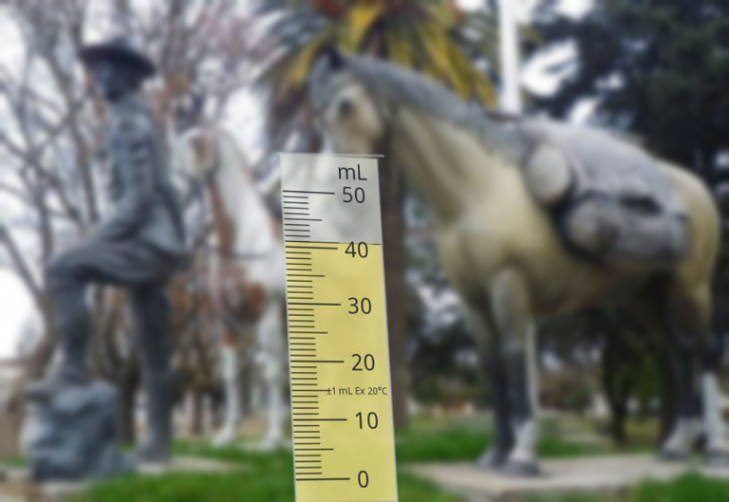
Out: 41 mL
